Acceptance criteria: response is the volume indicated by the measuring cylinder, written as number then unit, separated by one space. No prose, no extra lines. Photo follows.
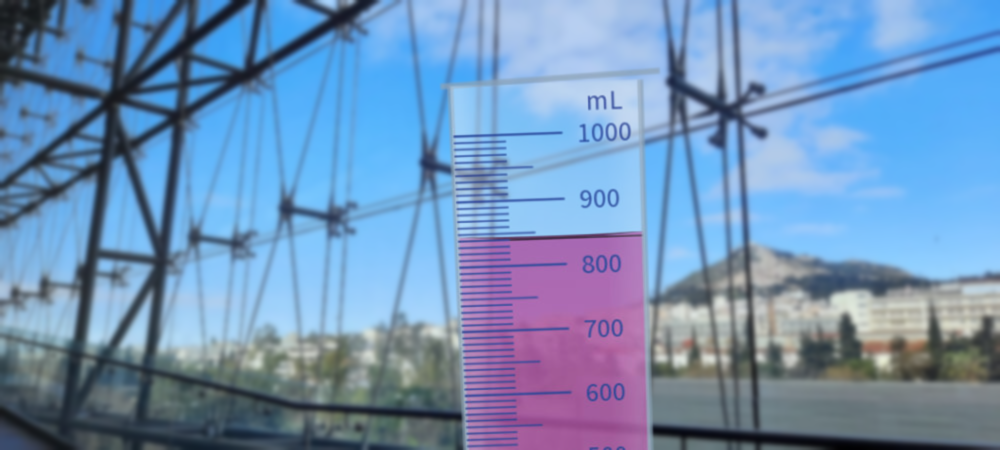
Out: 840 mL
